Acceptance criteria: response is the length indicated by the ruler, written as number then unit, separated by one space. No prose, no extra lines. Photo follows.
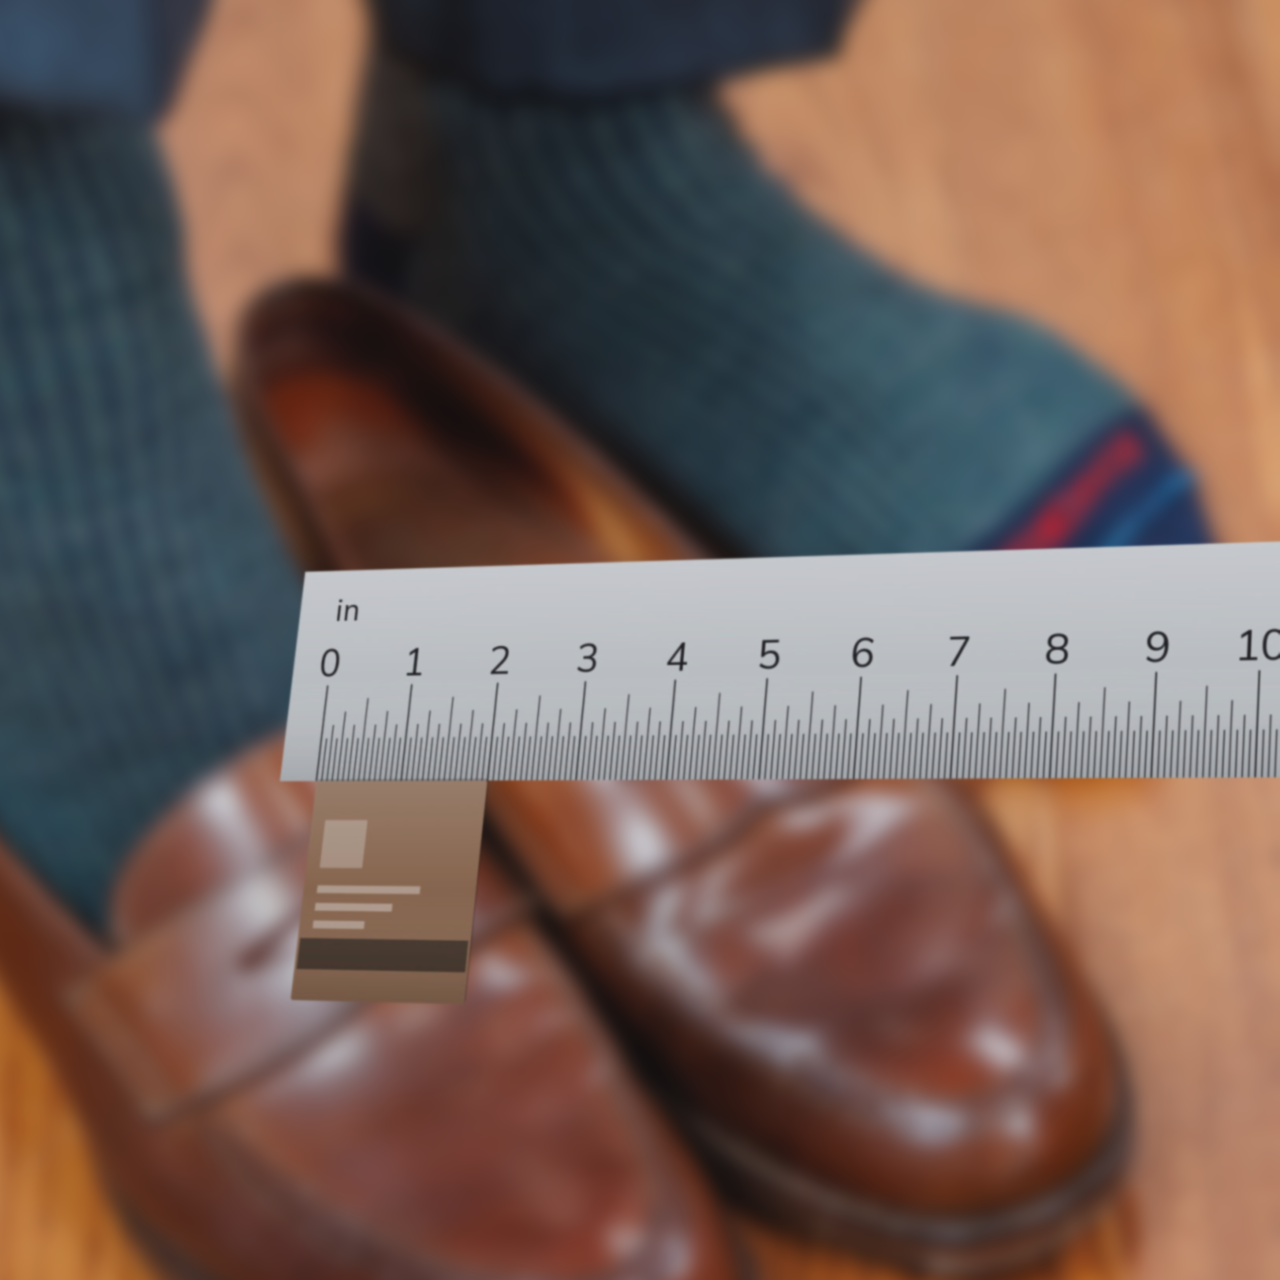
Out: 2 in
